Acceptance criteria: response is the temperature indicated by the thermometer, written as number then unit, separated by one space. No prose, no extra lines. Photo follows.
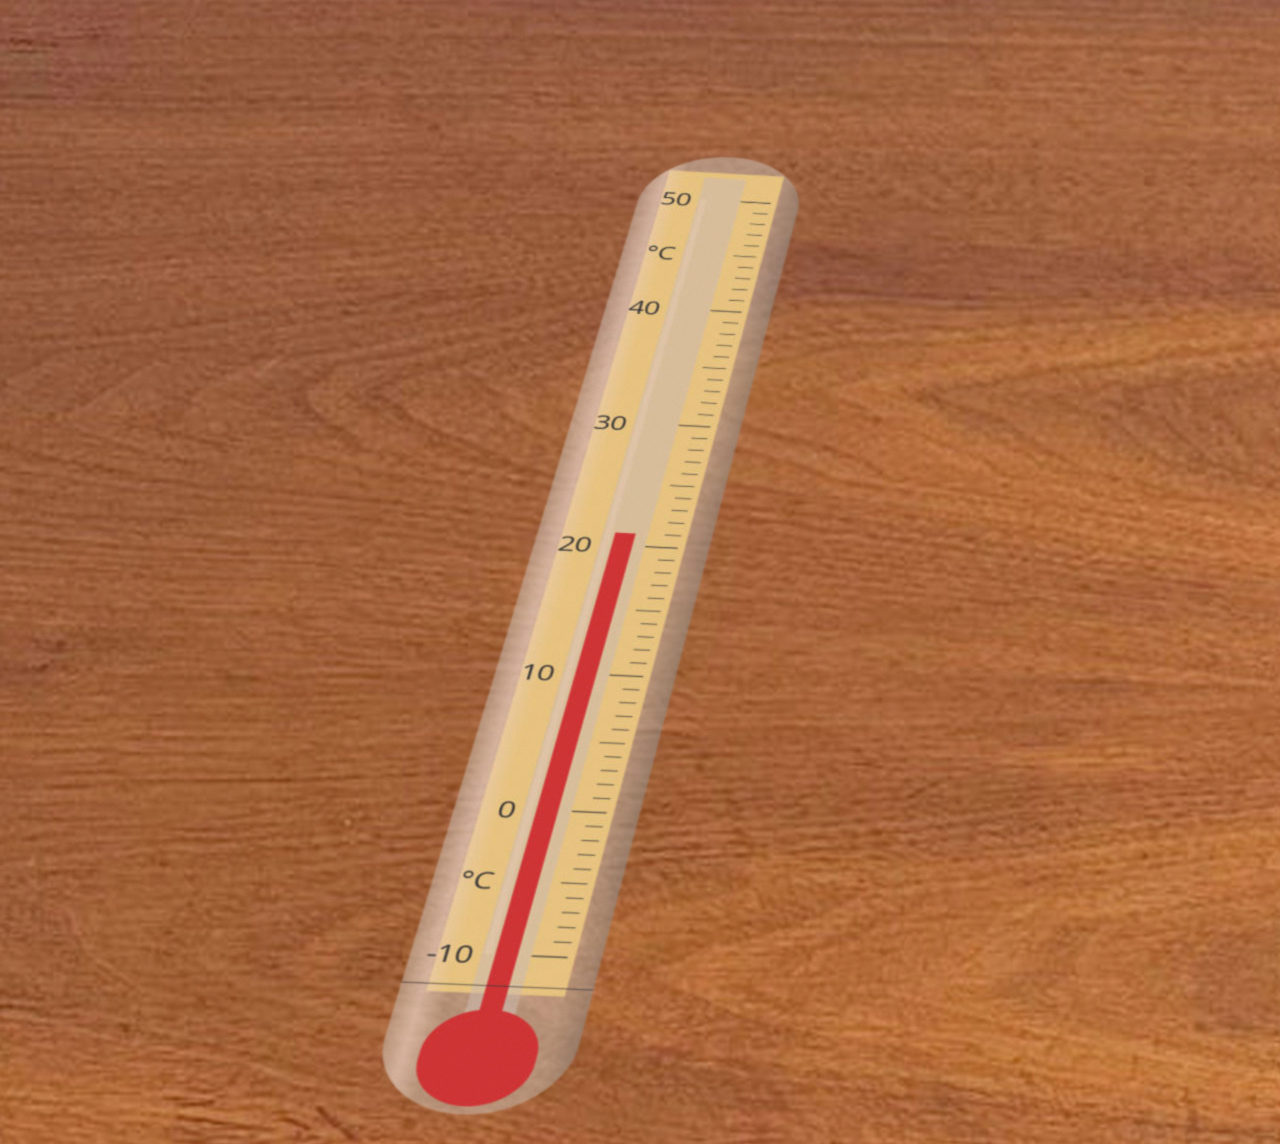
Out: 21 °C
